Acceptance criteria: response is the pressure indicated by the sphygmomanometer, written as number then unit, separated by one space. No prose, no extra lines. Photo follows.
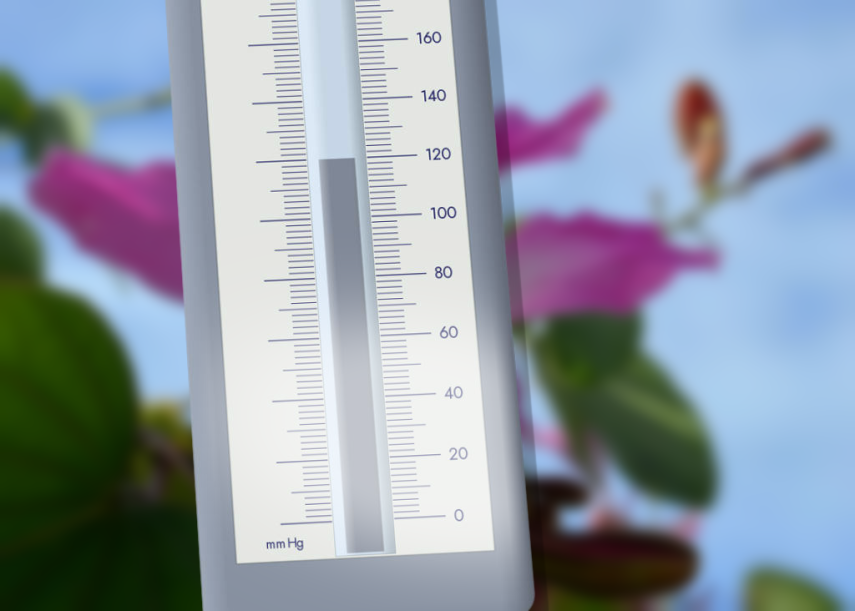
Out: 120 mmHg
